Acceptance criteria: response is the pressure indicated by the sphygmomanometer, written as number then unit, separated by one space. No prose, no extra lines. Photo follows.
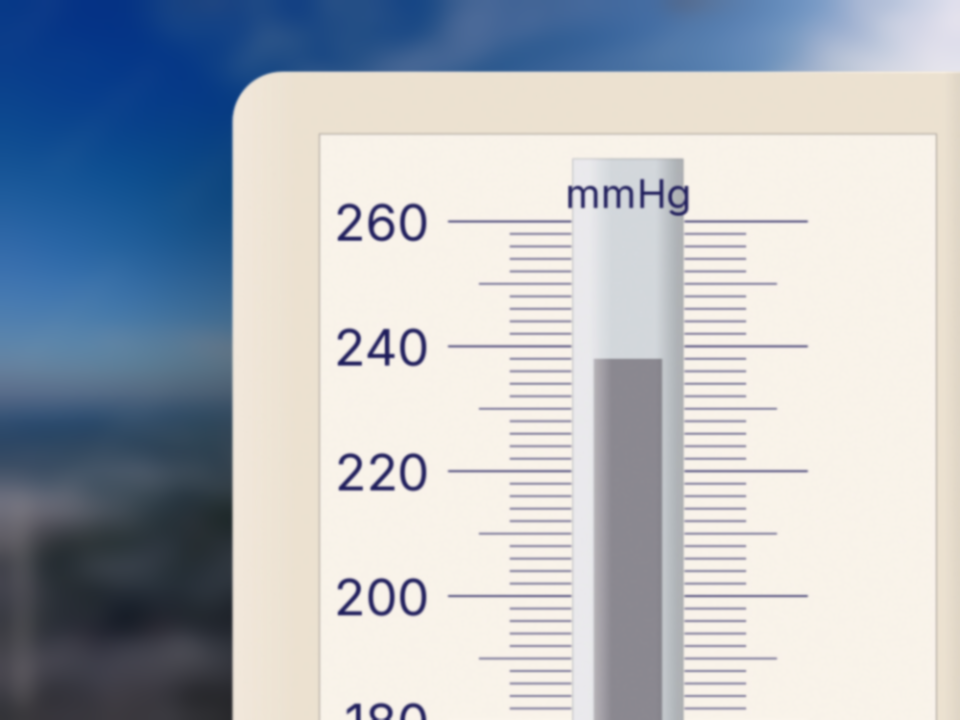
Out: 238 mmHg
